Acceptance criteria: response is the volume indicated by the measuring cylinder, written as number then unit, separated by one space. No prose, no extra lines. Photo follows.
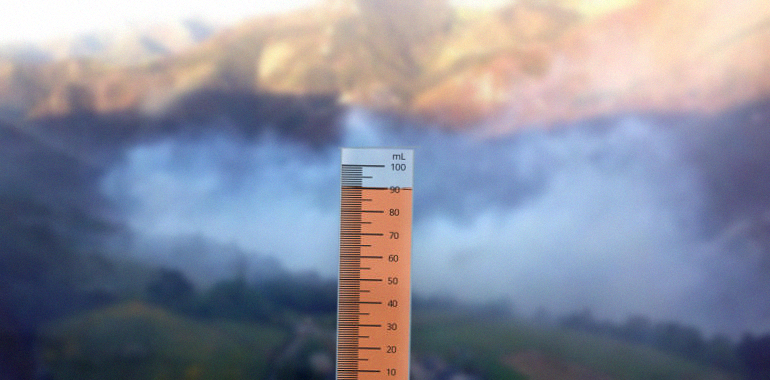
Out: 90 mL
